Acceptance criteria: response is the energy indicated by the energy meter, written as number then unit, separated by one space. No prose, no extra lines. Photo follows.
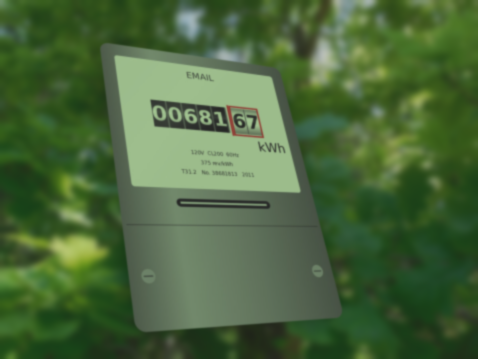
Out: 681.67 kWh
